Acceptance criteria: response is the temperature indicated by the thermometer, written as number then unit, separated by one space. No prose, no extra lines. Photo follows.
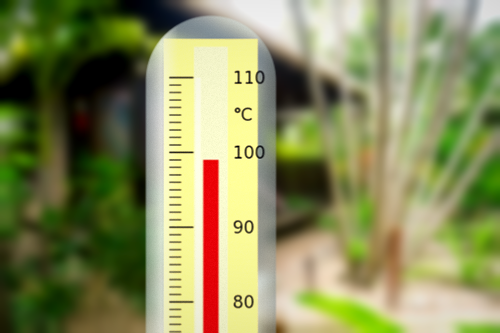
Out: 99 °C
